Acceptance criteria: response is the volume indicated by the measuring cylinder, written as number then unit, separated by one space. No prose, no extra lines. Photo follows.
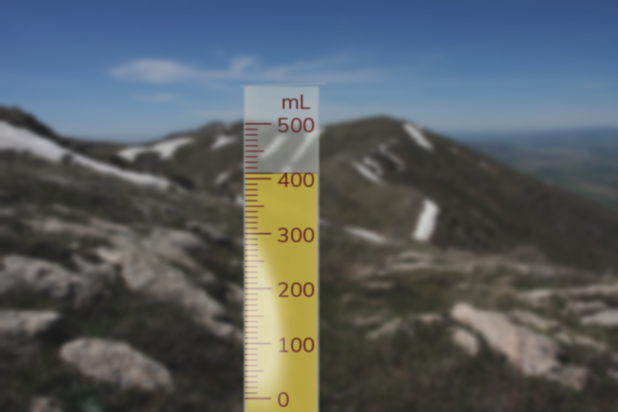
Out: 410 mL
